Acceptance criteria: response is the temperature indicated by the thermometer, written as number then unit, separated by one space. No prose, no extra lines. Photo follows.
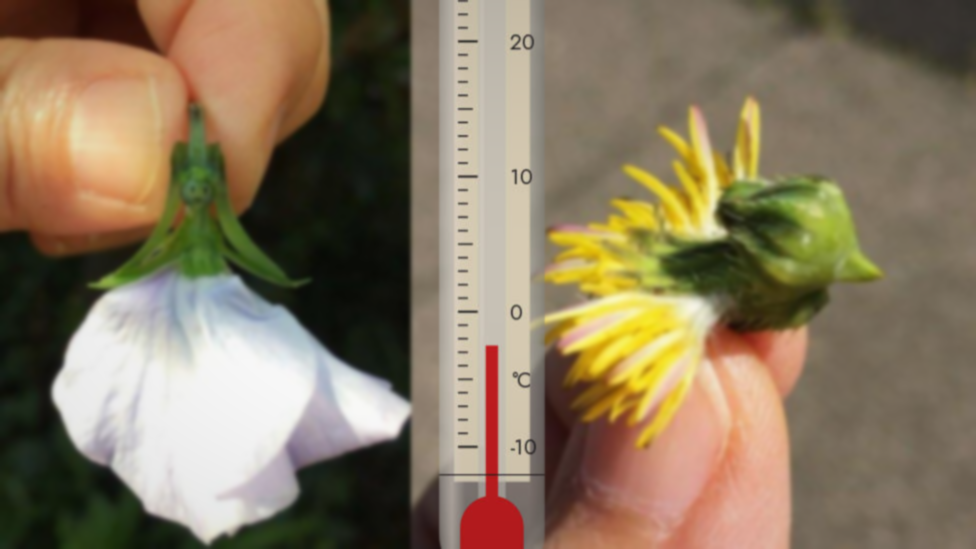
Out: -2.5 °C
